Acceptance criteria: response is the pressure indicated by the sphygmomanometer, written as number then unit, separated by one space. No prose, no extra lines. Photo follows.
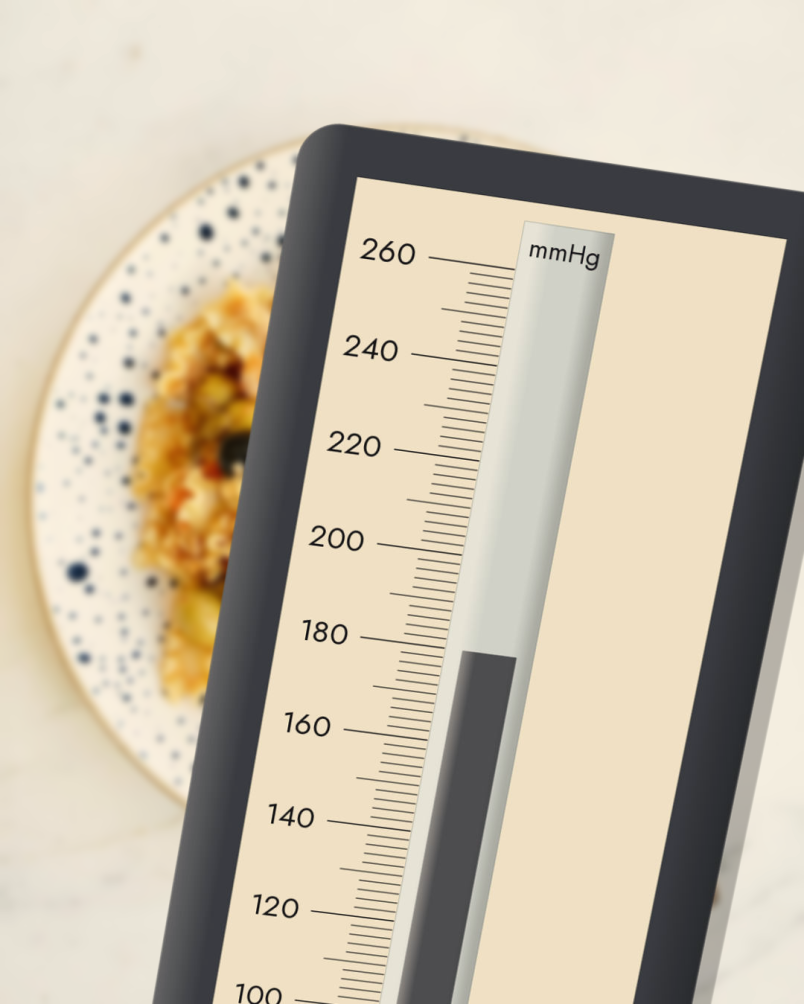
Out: 180 mmHg
